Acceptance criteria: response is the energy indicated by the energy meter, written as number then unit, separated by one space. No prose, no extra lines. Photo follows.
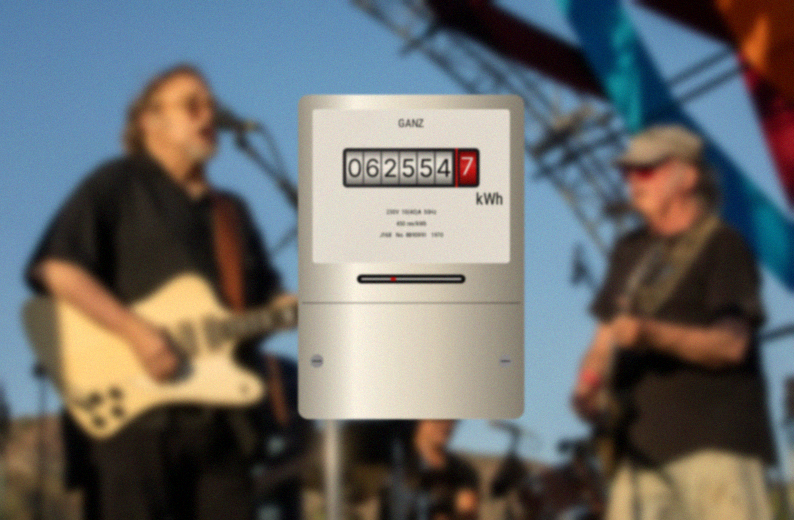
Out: 62554.7 kWh
